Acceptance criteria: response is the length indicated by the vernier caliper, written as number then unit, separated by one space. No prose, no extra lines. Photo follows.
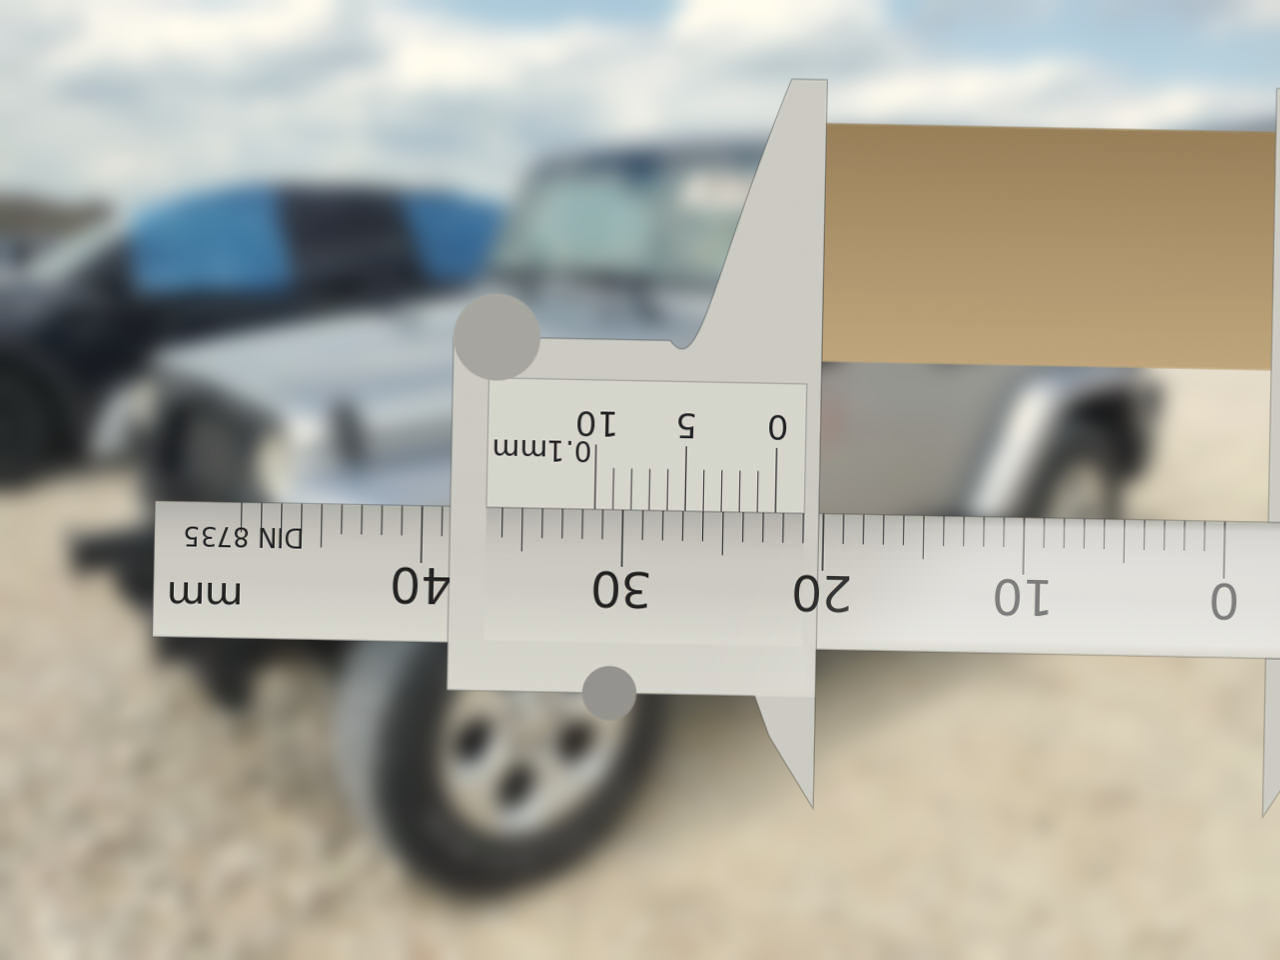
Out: 22.4 mm
